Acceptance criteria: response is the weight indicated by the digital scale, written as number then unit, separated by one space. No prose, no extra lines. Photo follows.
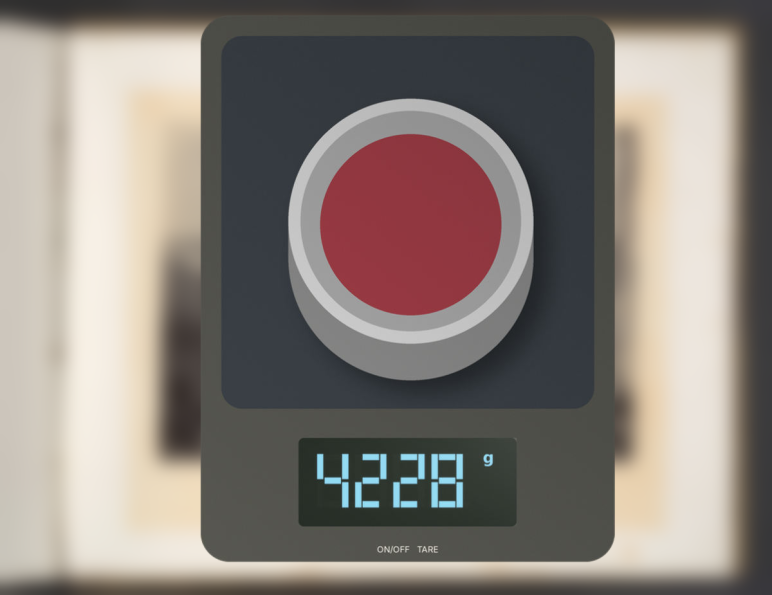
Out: 4228 g
